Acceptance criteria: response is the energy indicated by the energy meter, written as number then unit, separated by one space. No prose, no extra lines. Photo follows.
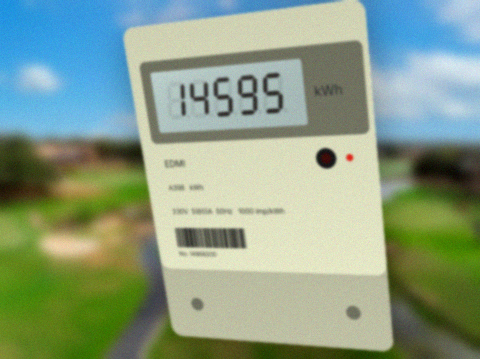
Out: 14595 kWh
